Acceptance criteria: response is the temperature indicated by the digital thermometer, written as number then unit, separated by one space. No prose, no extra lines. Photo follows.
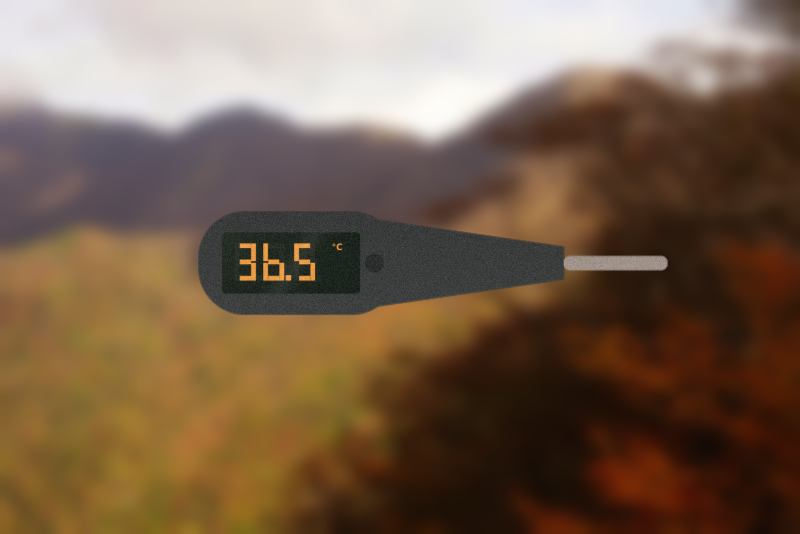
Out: 36.5 °C
